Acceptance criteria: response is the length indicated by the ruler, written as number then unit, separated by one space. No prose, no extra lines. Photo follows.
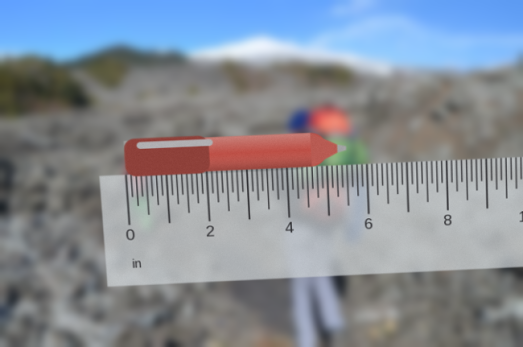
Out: 5.5 in
